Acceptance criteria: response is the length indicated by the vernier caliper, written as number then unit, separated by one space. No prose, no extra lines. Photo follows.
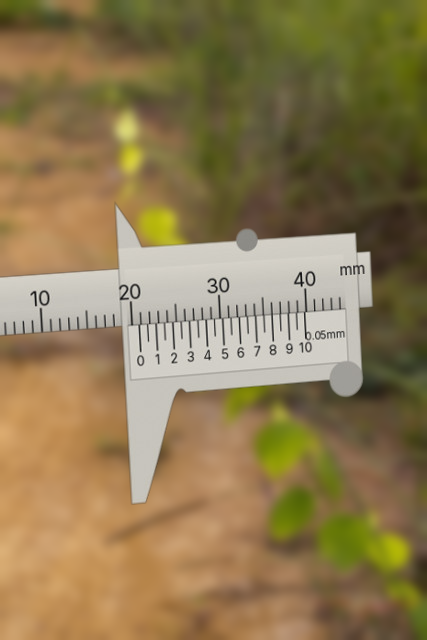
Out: 20.8 mm
